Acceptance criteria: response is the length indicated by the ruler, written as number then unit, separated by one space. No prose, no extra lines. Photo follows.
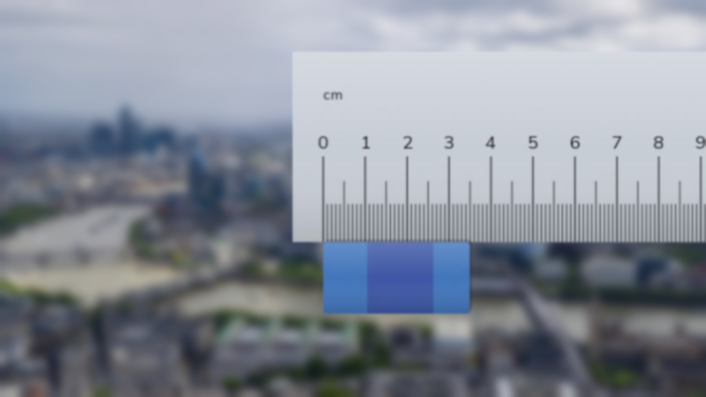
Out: 3.5 cm
